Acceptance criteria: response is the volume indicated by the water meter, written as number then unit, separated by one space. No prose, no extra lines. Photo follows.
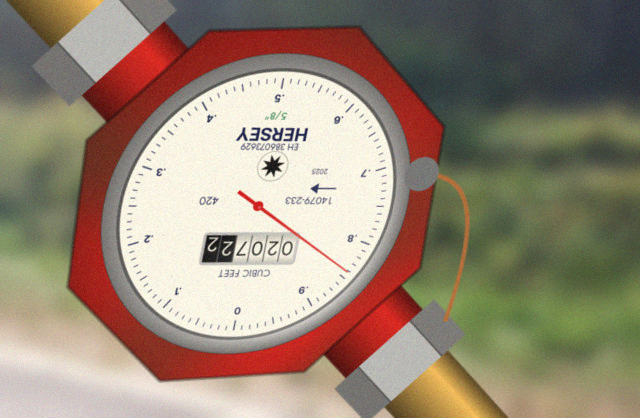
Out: 20721.84 ft³
